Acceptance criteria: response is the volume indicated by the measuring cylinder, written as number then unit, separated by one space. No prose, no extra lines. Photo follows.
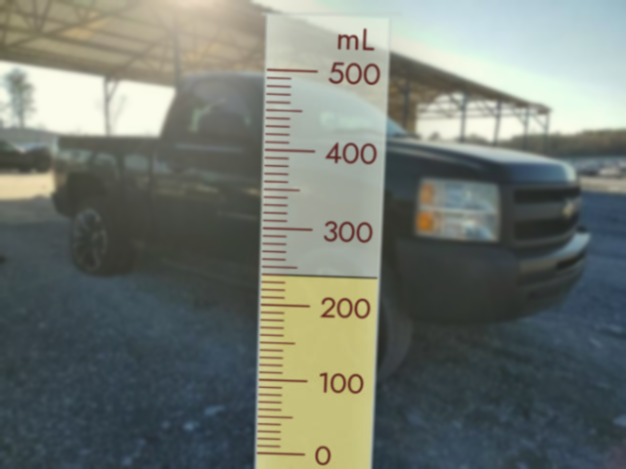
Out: 240 mL
